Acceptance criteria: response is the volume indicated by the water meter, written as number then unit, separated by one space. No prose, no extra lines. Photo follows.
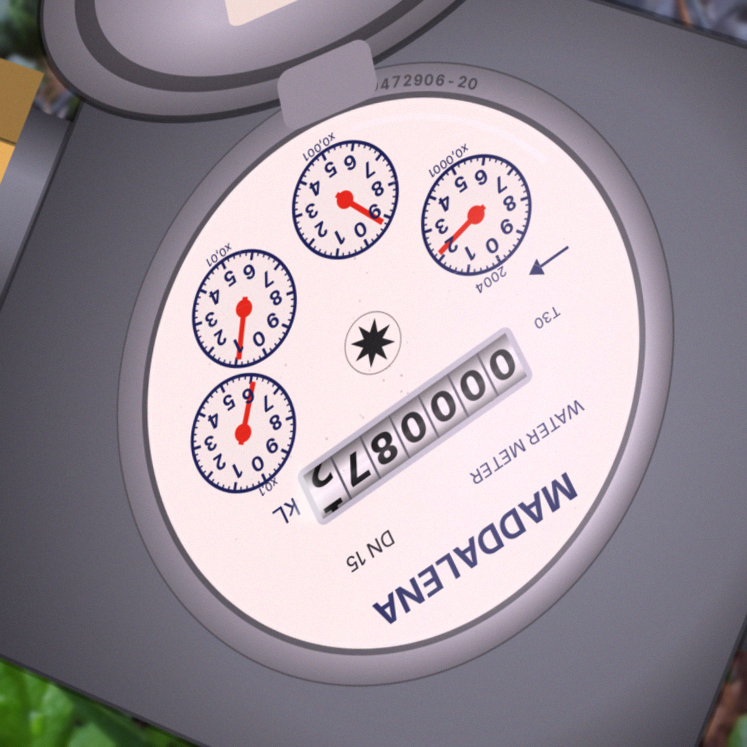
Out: 871.6092 kL
